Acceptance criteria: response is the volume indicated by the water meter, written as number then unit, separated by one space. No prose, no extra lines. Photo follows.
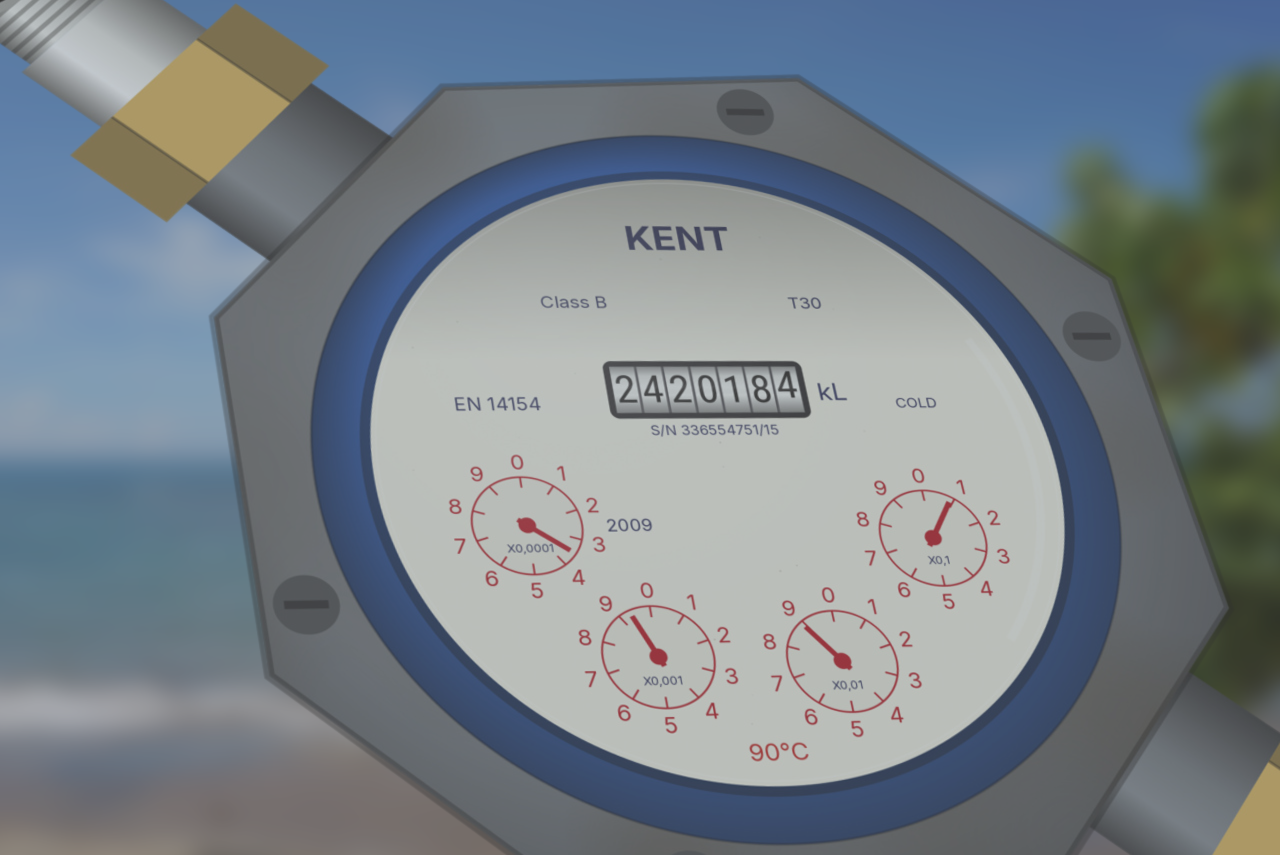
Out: 2420184.0893 kL
